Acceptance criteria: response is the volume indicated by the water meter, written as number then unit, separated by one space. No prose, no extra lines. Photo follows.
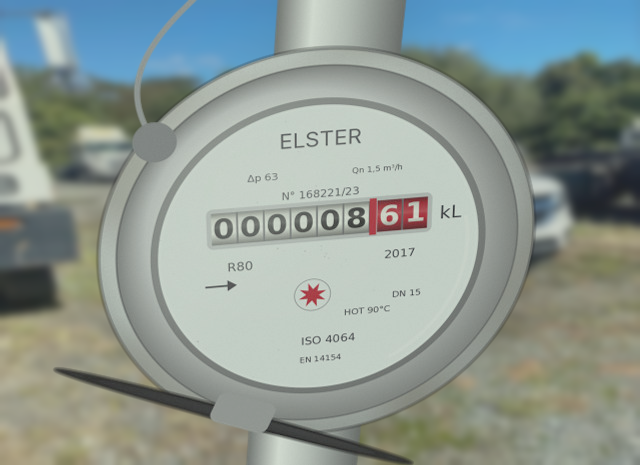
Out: 8.61 kL
